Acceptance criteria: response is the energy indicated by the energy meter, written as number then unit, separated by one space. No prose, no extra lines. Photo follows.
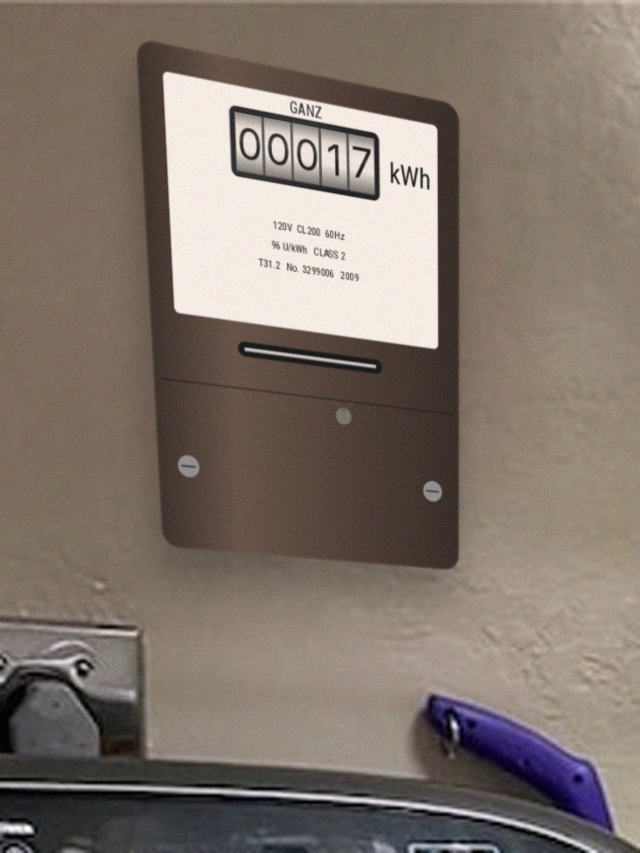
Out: 17 kWh
